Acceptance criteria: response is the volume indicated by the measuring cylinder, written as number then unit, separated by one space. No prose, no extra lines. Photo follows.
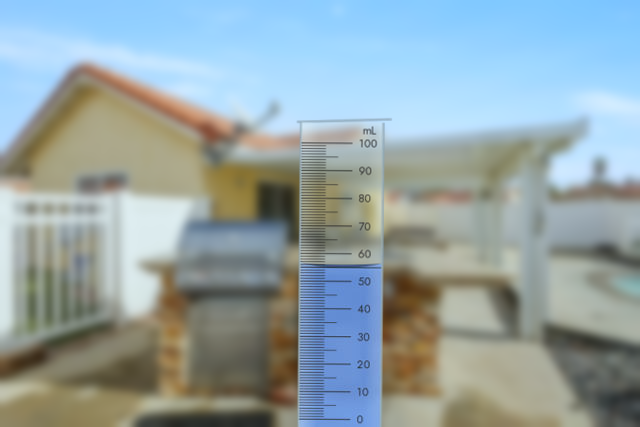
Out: 55 mL
